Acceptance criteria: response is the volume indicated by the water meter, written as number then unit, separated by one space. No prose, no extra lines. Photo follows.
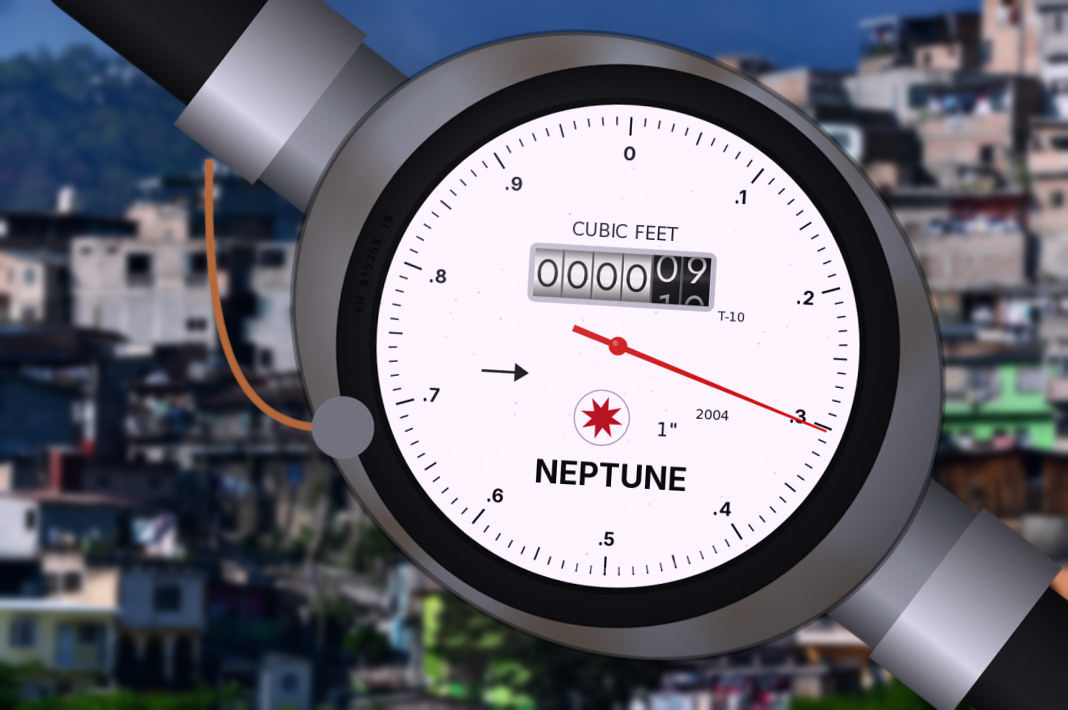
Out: 9.30 ft³
